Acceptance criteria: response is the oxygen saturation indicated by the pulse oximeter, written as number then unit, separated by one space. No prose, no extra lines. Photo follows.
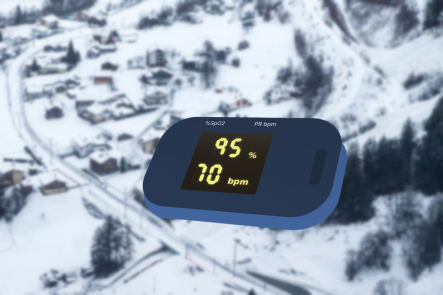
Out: 95 %
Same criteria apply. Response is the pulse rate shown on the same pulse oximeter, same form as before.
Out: 70 bpm
